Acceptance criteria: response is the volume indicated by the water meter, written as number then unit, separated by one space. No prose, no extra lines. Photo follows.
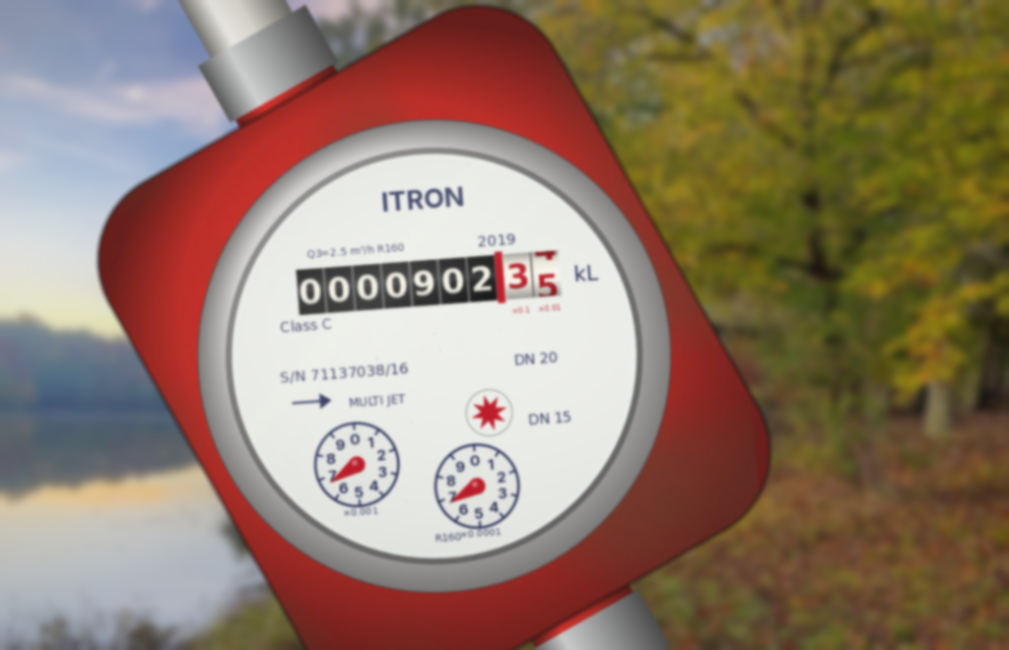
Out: 902.3466 kL
